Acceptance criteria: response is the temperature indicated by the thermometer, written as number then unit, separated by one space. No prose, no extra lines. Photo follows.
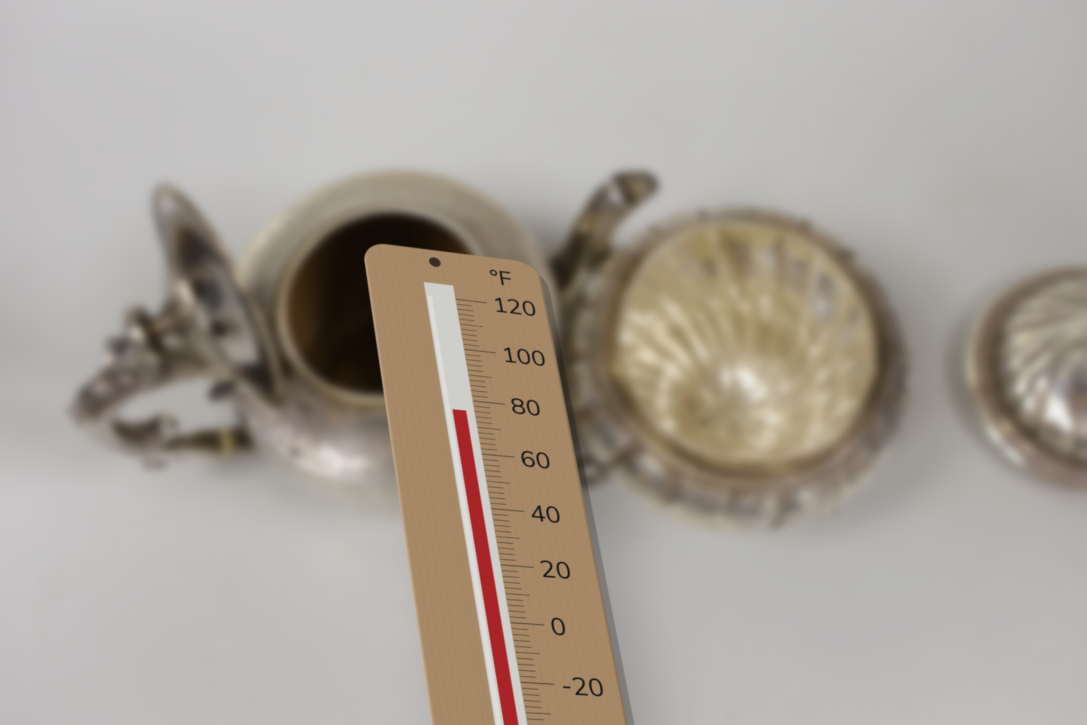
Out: 76 °F
